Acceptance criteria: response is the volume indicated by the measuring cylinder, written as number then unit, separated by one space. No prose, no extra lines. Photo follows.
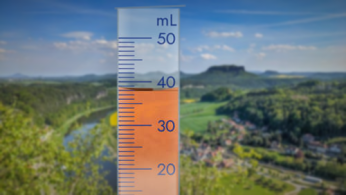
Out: 38 mL
